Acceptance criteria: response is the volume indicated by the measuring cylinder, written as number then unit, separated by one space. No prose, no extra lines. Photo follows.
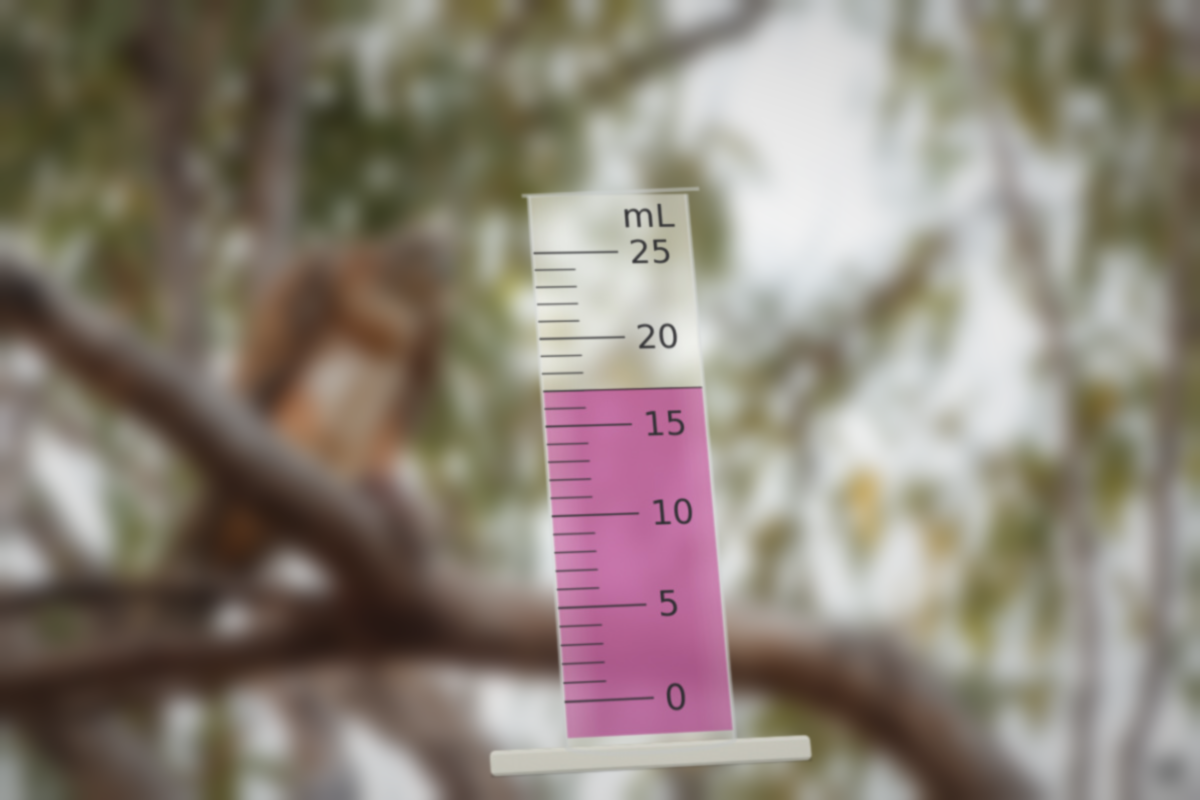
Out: 17 mL
